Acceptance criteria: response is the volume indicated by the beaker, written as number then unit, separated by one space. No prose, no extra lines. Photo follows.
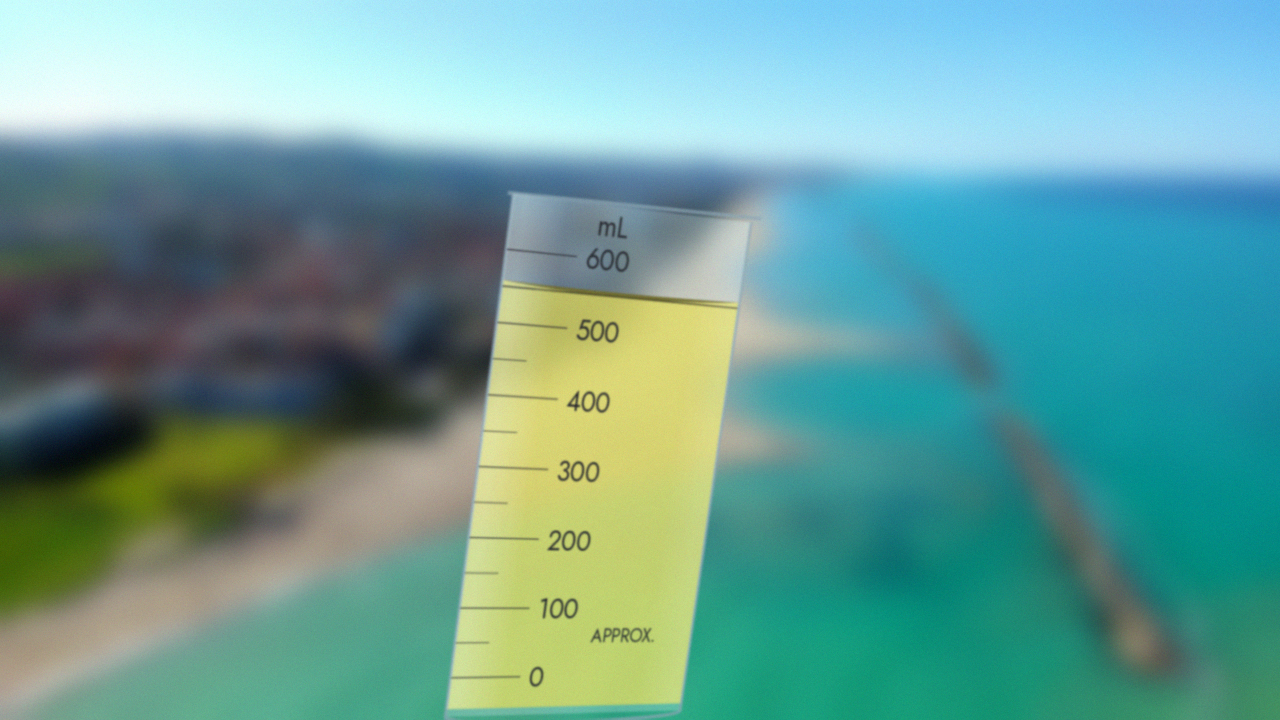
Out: 550 mL
